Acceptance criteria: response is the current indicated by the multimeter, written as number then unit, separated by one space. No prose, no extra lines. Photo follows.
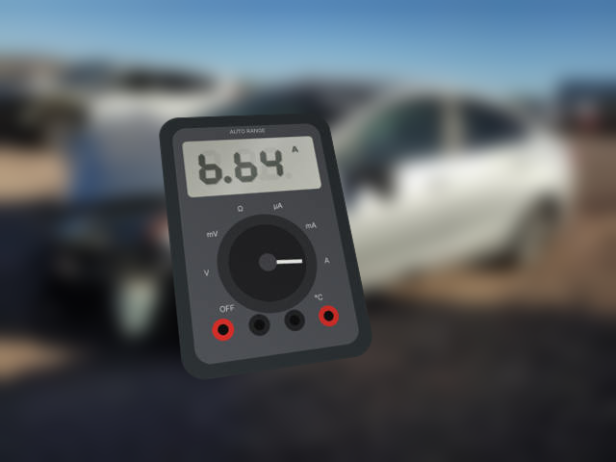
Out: 6.64 A
